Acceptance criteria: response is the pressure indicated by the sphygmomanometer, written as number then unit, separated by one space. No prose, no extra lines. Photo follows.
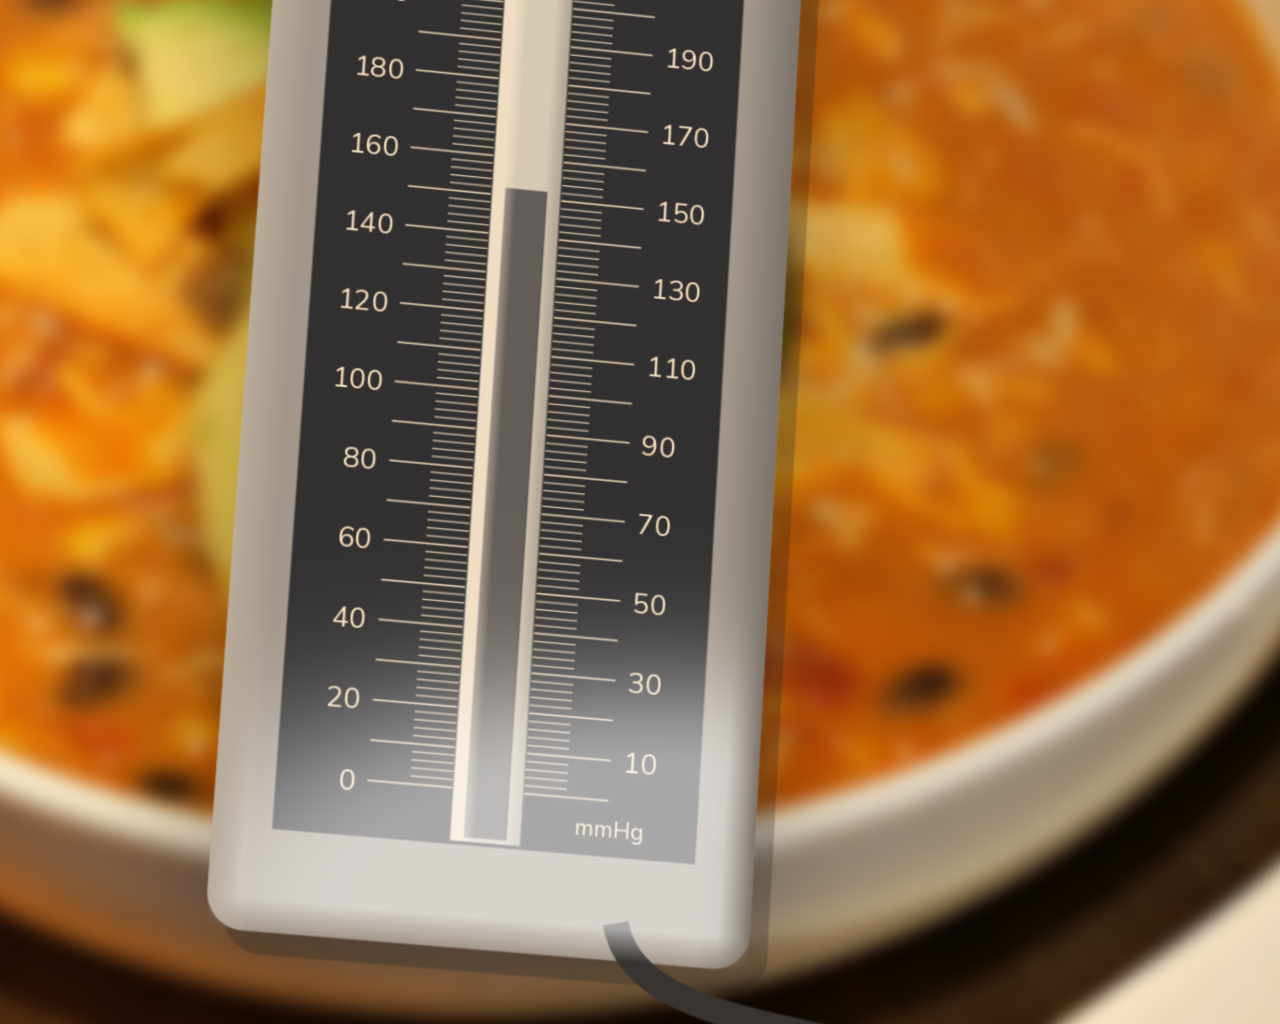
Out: 152 mmHg
